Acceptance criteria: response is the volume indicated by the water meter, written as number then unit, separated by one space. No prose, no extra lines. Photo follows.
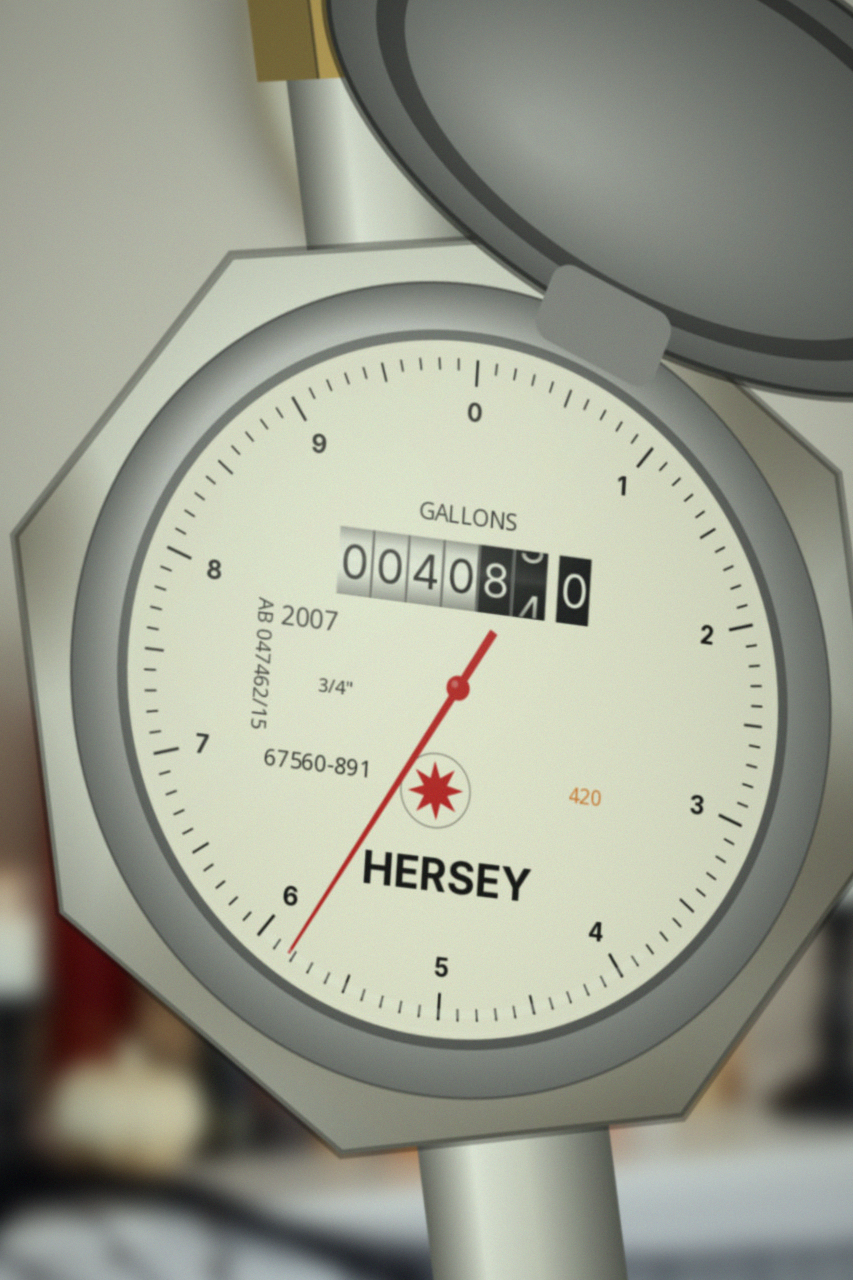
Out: 40835.8 gal
